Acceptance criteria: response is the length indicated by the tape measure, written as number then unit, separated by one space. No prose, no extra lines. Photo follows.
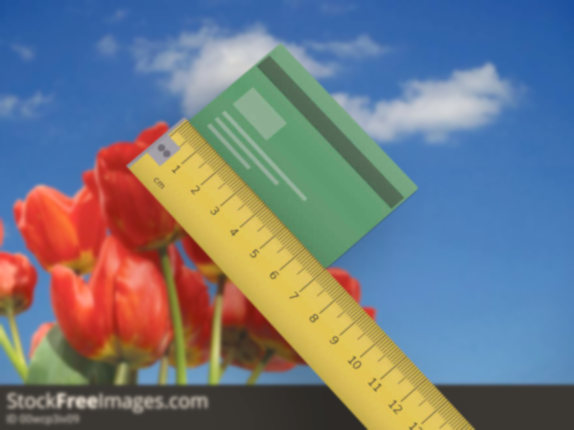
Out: 7 cm
